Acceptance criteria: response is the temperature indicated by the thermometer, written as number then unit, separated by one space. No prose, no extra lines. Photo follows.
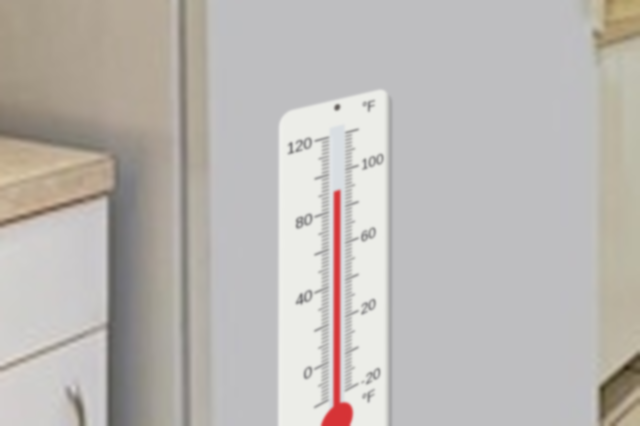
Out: 90 °F
